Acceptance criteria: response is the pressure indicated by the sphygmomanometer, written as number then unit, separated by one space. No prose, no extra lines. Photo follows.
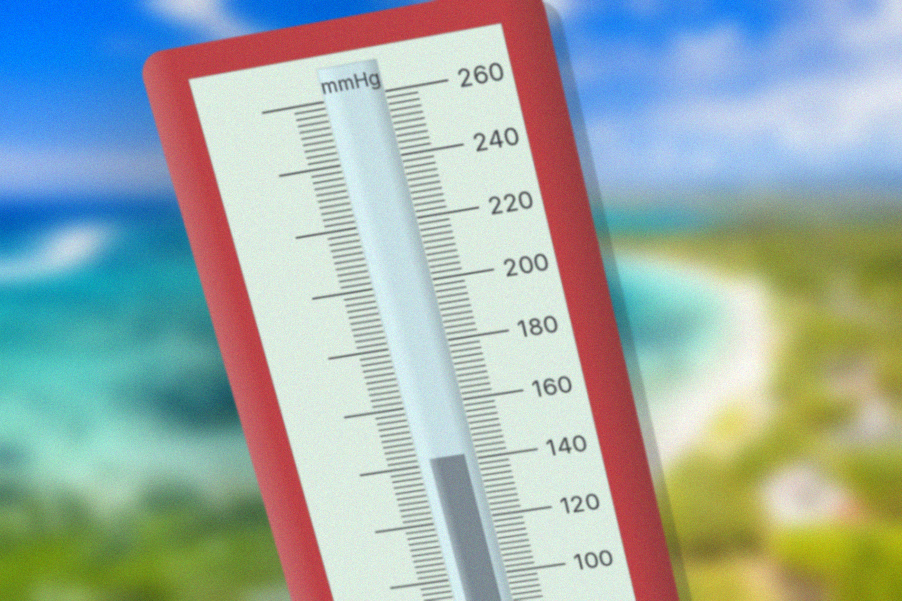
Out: 142 mmHg
